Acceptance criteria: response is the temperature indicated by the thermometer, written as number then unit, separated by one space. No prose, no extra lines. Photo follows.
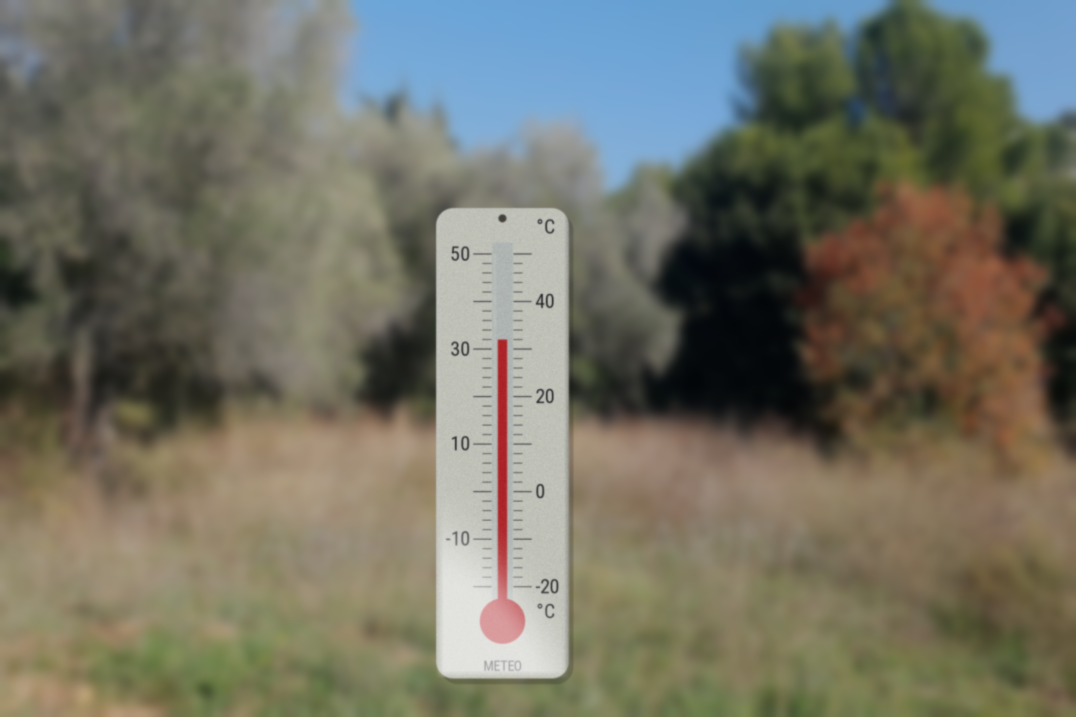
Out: 32 °C
